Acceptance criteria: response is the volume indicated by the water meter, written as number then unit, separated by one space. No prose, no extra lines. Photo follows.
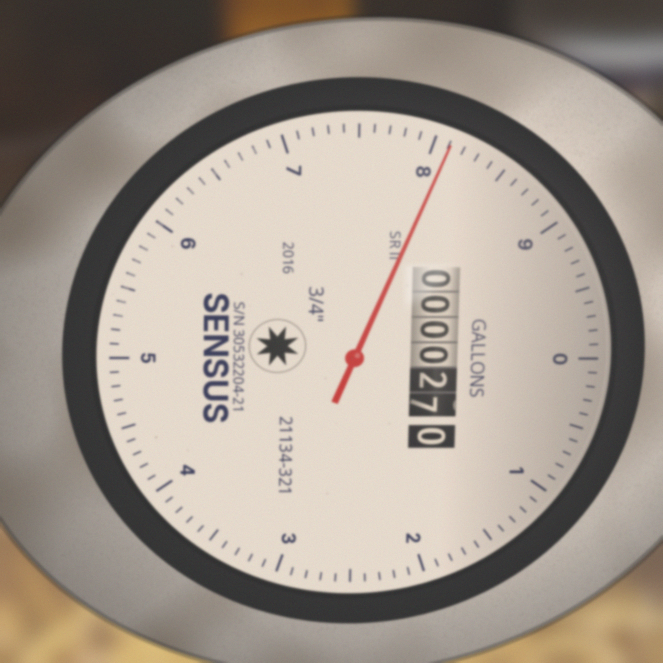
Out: 268.1 gal
